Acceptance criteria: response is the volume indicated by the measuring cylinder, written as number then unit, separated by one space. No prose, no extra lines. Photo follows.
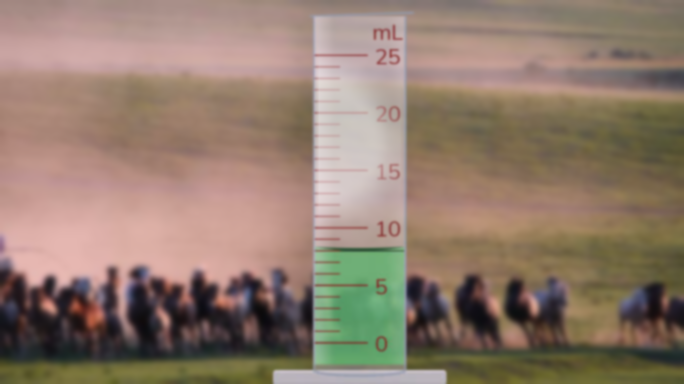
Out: 8 mL
